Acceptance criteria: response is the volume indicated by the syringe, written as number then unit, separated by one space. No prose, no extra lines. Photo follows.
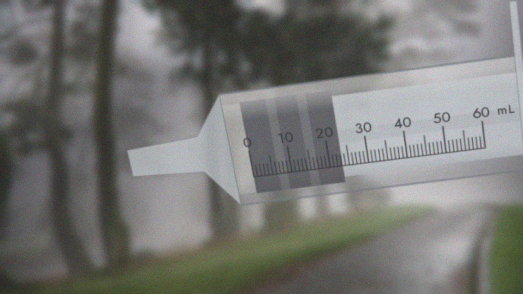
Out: 0 mL
